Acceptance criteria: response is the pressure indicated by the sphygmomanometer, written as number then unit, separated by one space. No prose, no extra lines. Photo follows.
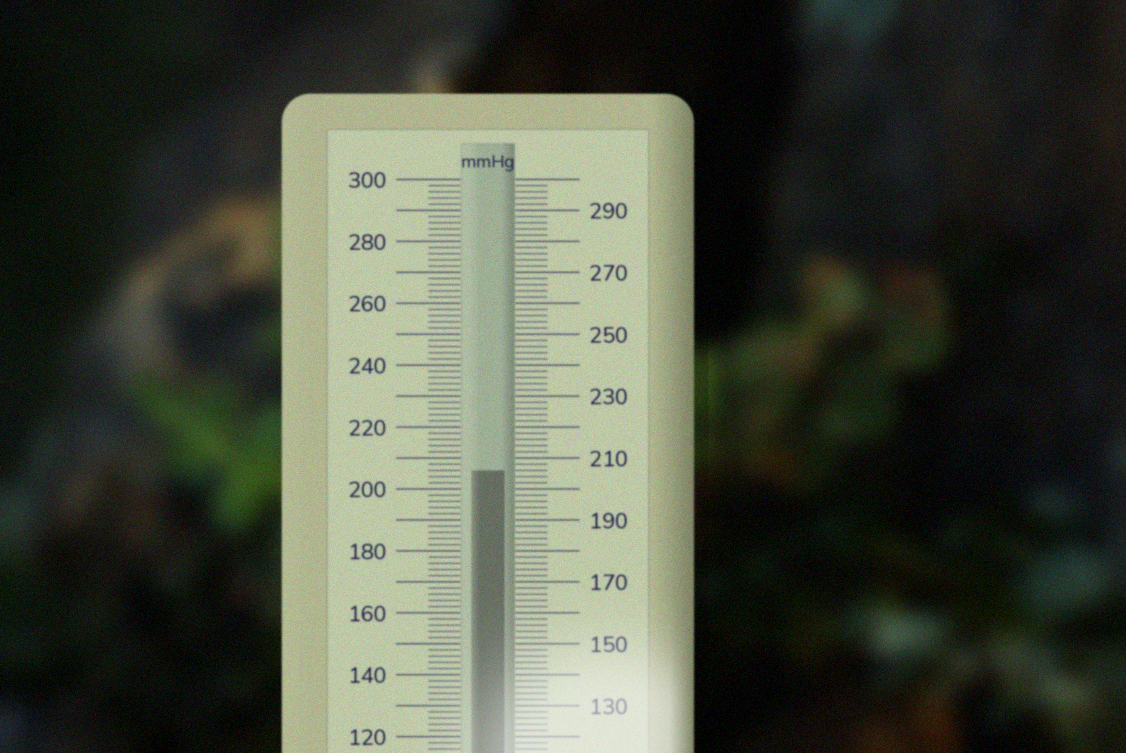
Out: 206 mmHg
